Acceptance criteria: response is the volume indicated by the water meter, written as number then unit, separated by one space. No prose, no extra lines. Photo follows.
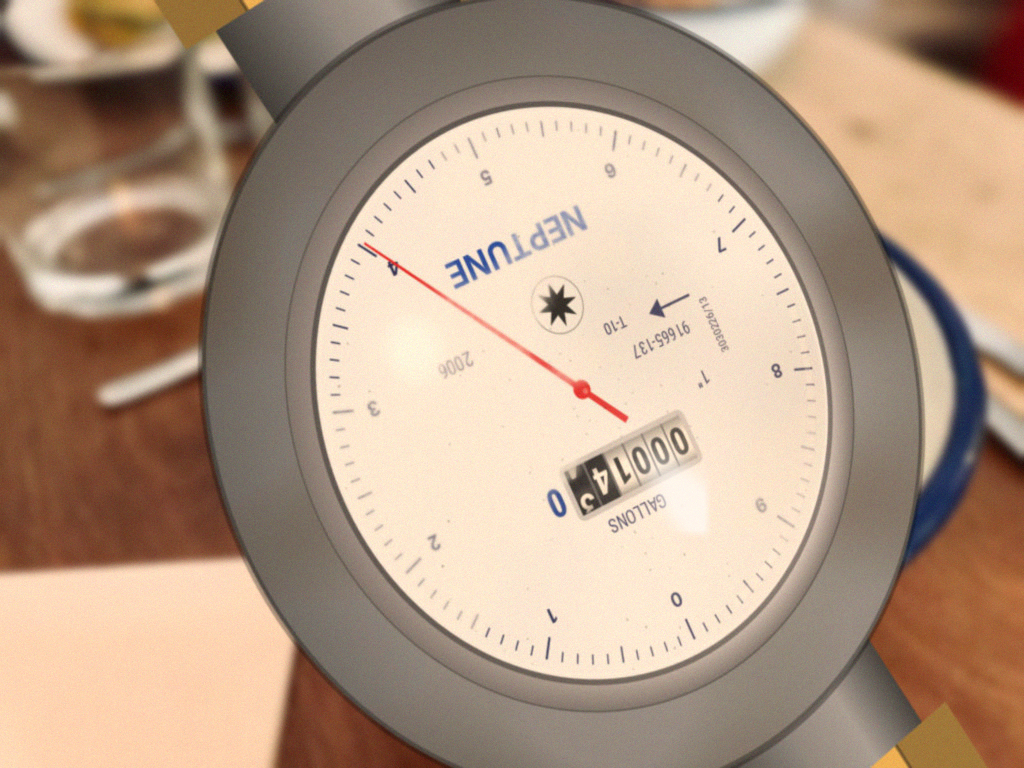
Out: 1434.0 gal
